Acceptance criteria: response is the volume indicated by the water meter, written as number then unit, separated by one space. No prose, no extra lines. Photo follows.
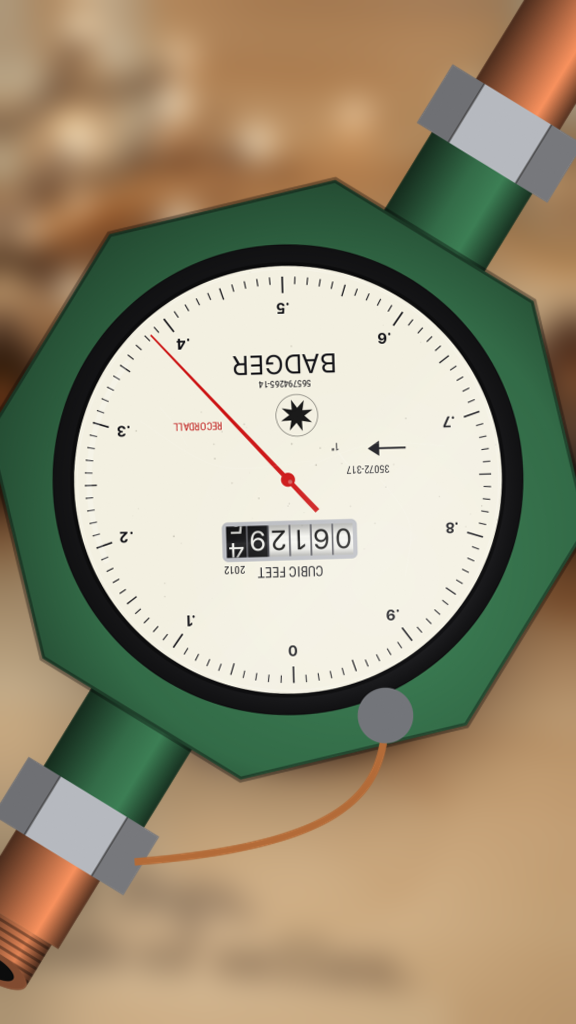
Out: 61294.38 ft³
